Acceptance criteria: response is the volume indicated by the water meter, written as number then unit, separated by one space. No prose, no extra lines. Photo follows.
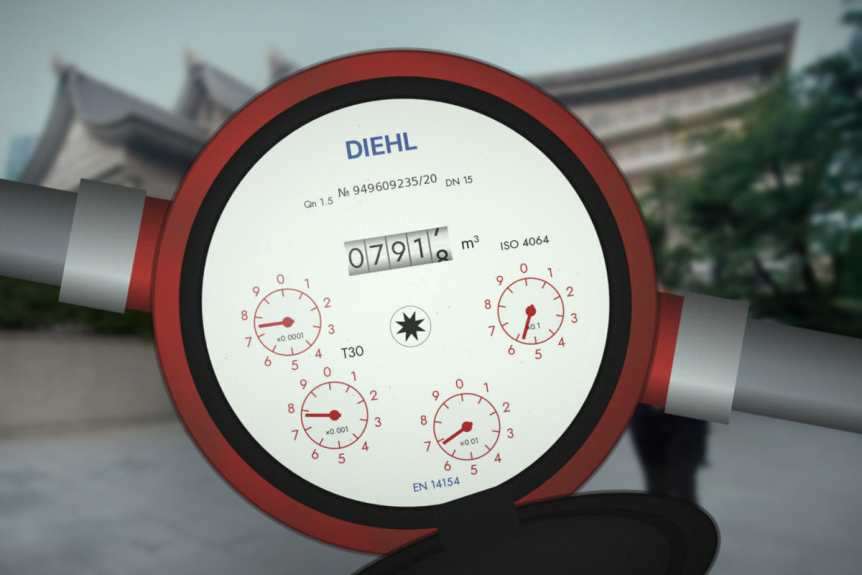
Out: 7917.5677 m³
